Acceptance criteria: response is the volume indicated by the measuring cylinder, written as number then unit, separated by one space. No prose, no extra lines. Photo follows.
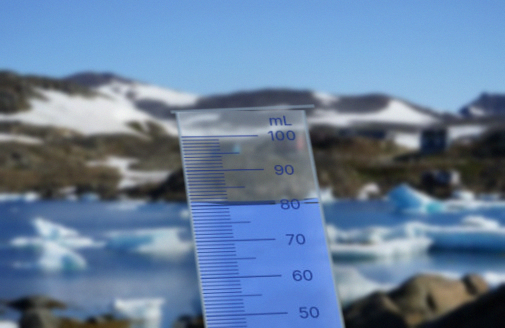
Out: 80 mL
